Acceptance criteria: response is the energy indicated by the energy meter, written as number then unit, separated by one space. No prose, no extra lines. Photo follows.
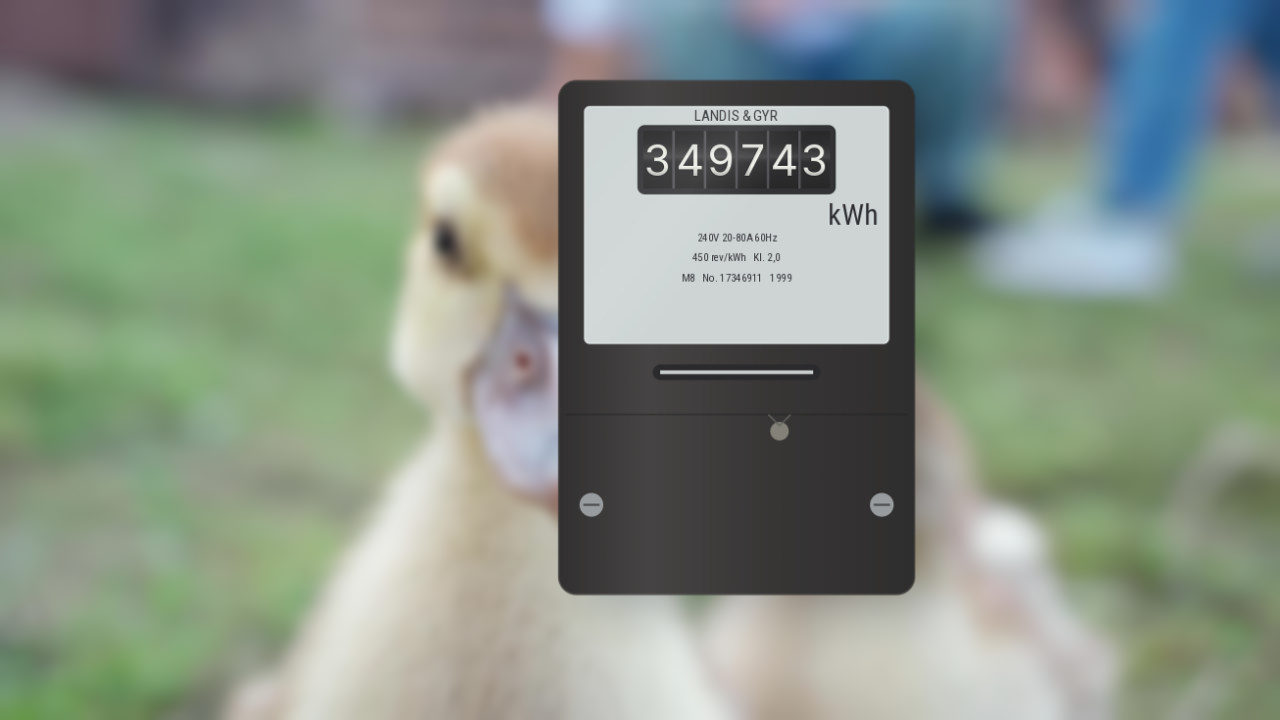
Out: 349743 kWh
